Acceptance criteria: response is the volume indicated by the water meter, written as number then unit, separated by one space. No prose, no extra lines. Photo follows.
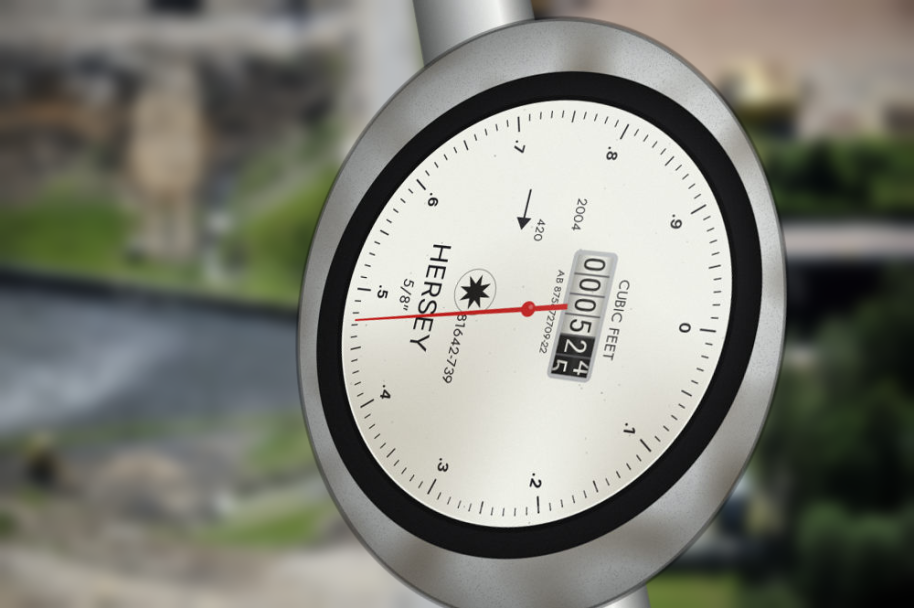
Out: 524.47 ft³
